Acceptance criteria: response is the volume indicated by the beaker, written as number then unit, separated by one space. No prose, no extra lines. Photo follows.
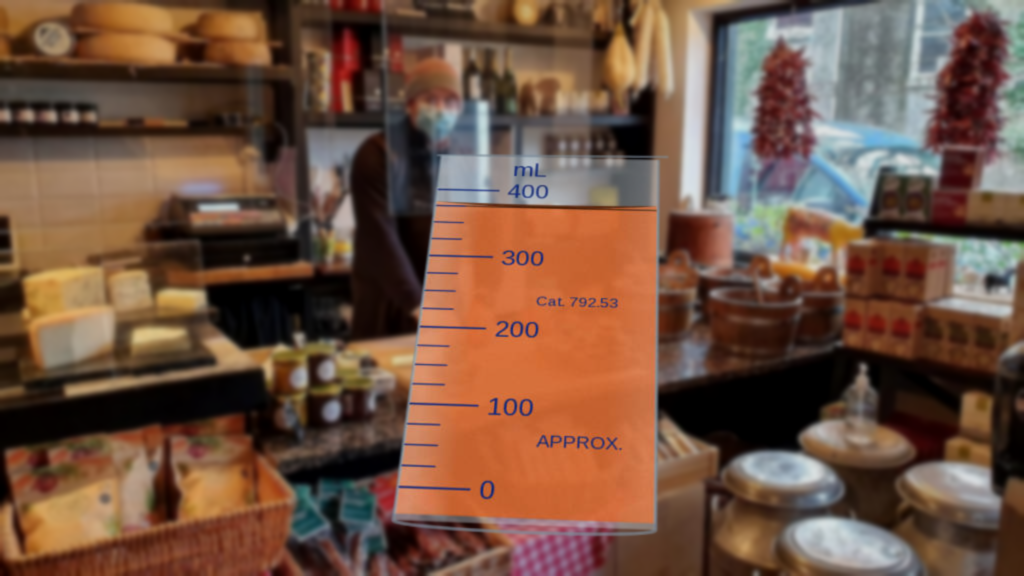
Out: 375 mL
